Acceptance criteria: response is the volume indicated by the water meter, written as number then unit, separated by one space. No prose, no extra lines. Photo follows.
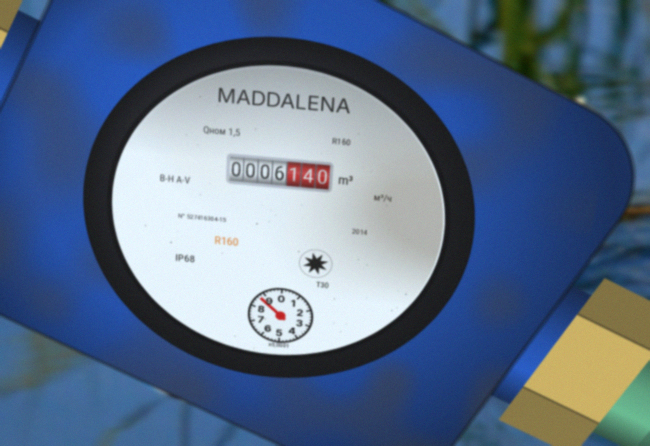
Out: 6.1408 m³
